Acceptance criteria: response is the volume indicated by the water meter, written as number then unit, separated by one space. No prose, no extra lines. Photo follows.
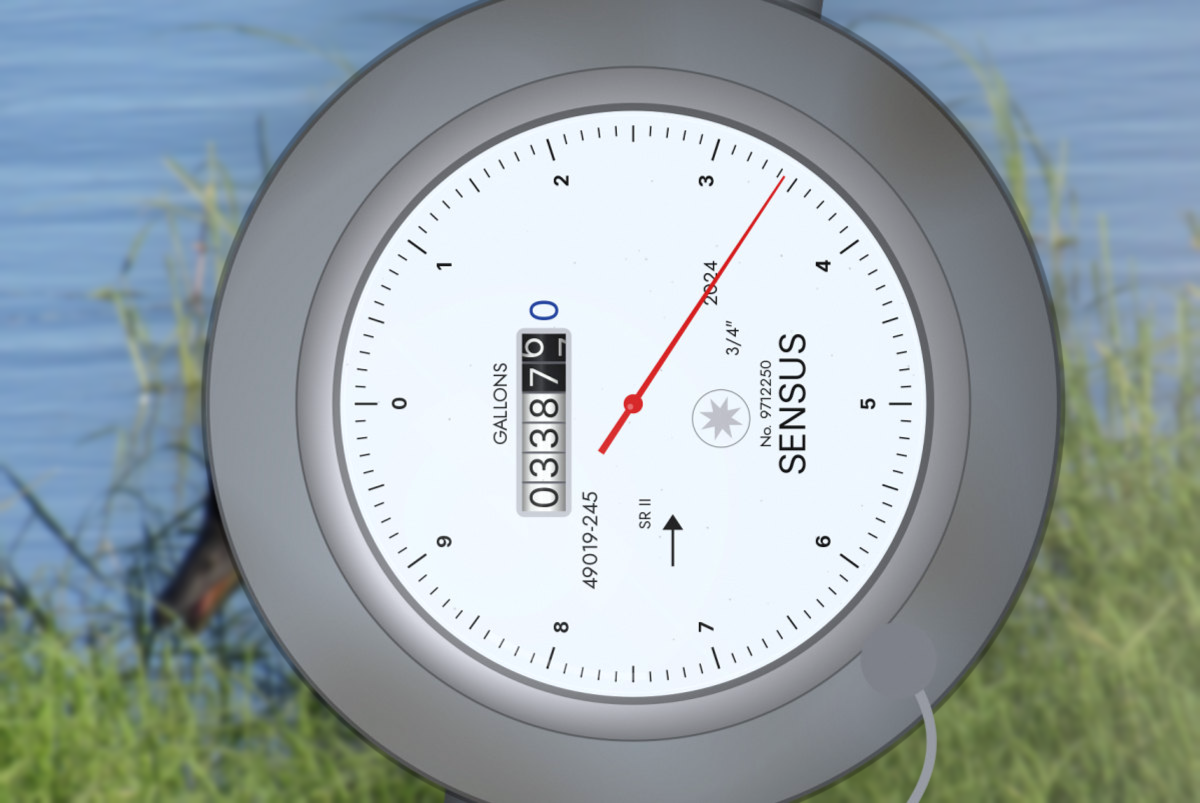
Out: 338763.4 gal
